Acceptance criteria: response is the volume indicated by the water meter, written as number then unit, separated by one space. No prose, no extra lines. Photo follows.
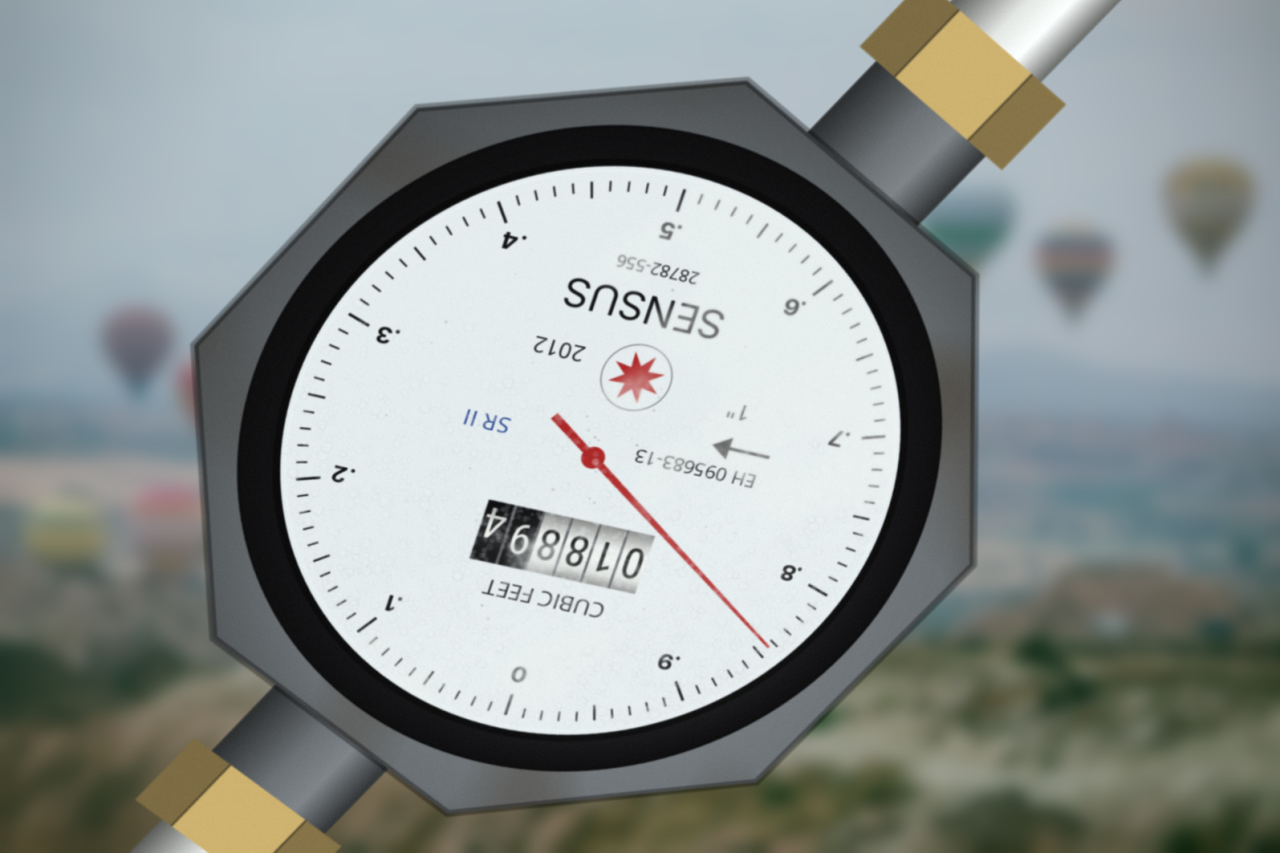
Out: 18893.84 ft³
